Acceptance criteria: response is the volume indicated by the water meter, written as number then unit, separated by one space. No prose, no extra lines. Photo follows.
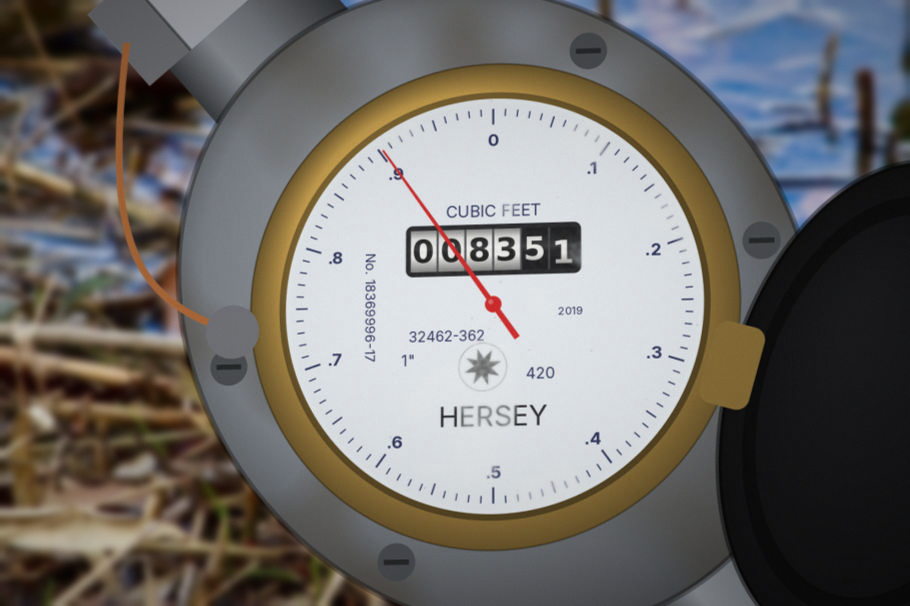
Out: 8350.90 ft³
